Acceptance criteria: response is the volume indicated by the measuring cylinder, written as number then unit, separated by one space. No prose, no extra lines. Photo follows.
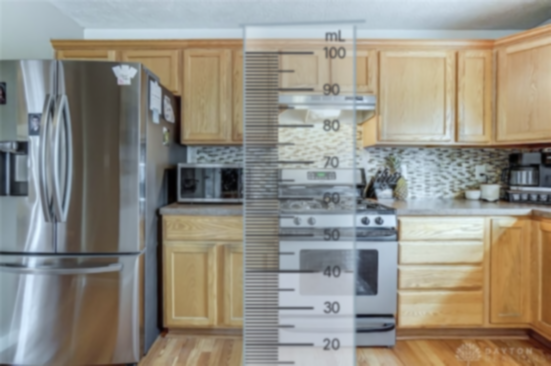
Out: 40 mL
